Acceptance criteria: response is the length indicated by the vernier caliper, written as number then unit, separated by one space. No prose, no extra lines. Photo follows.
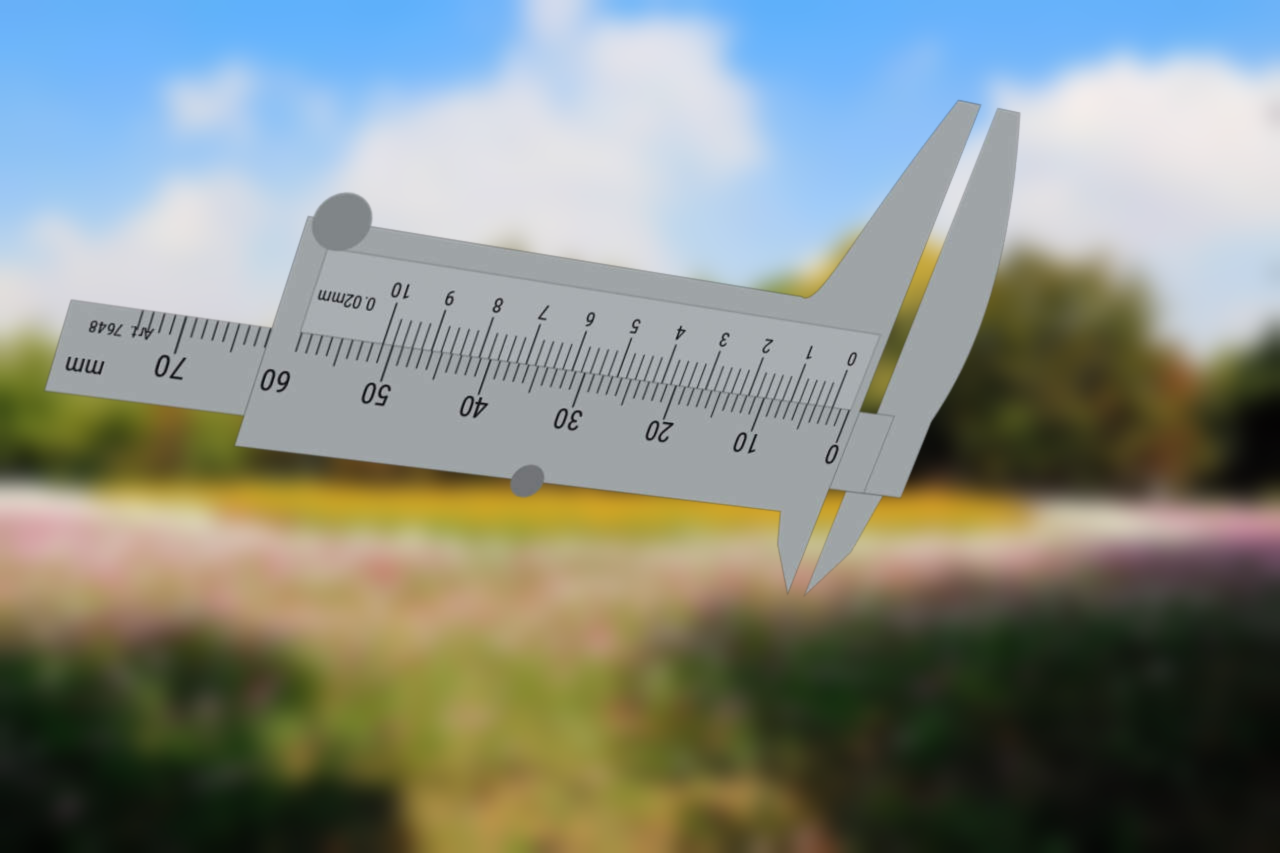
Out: 2.0 mm
